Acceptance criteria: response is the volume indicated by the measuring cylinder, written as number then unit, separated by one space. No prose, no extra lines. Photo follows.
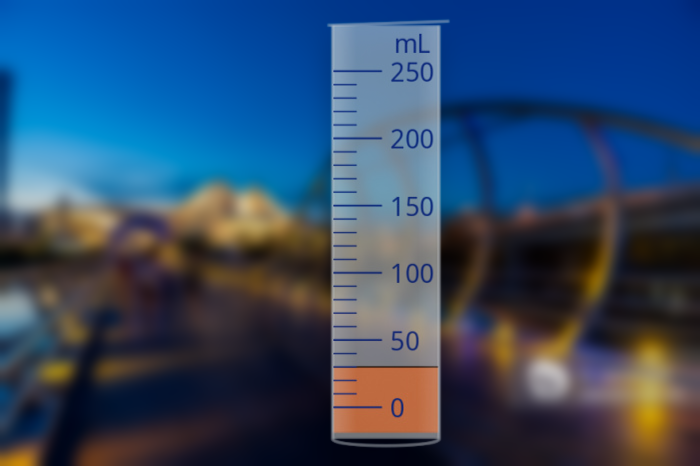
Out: 30 mL
